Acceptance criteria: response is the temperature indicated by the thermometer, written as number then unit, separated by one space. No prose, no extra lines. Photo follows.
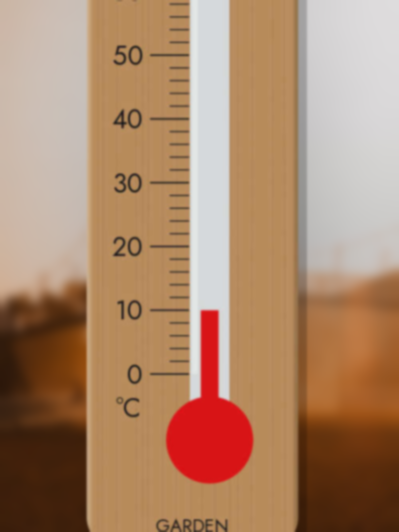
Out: 10 °C
